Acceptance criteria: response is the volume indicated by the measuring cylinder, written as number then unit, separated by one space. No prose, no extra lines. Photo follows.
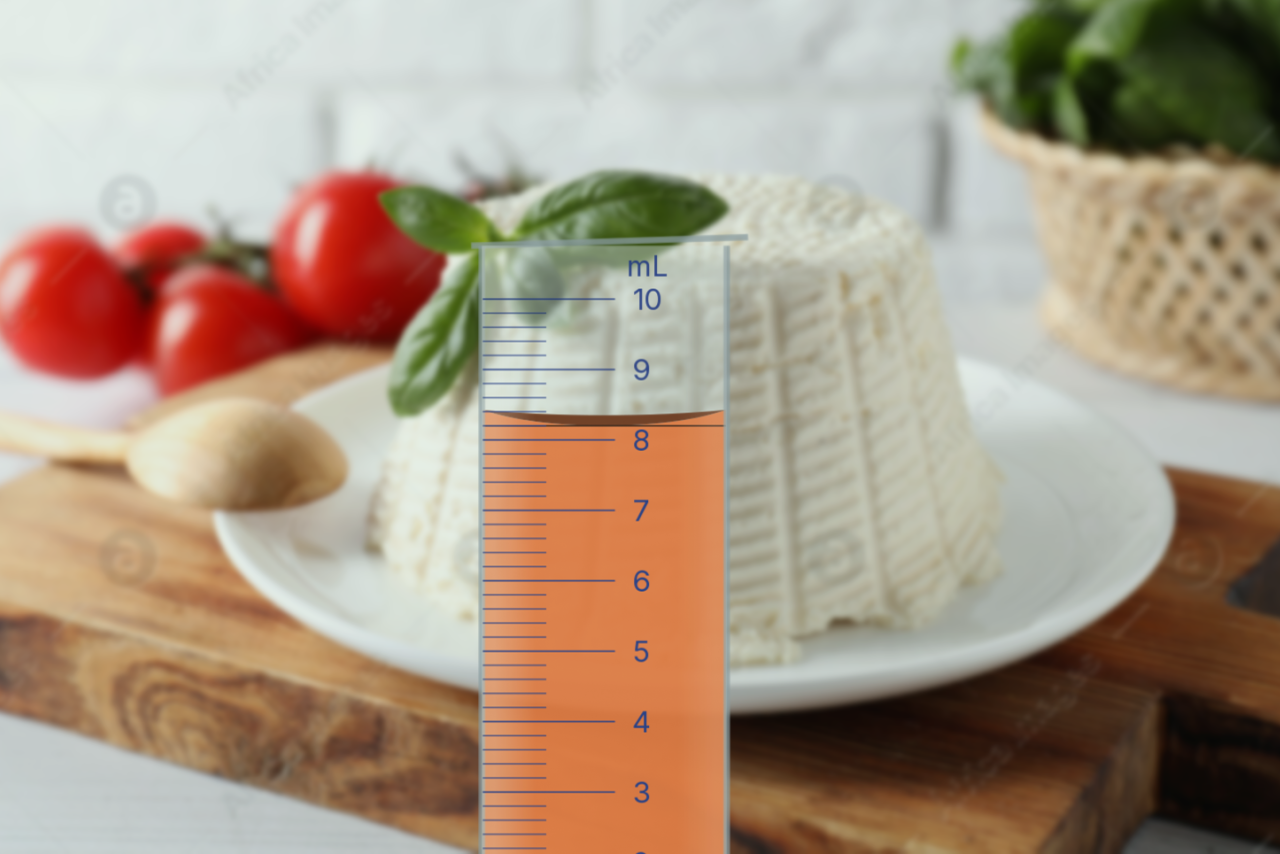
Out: 8.2 mL
